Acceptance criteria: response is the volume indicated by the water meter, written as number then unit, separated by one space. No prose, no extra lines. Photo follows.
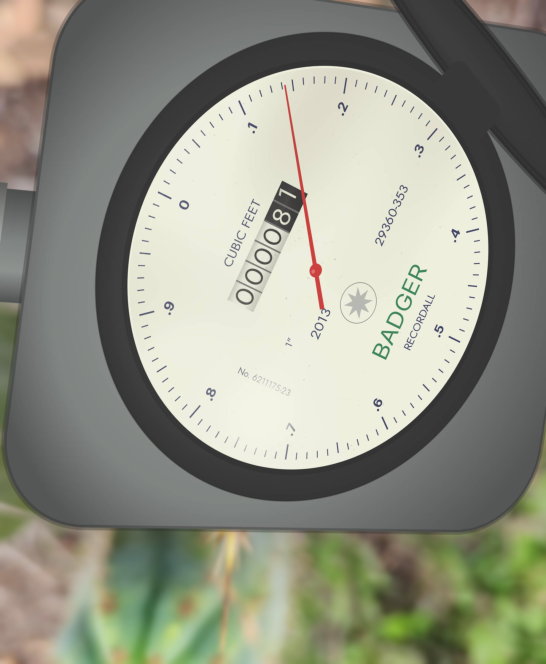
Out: 81.14 ft³
